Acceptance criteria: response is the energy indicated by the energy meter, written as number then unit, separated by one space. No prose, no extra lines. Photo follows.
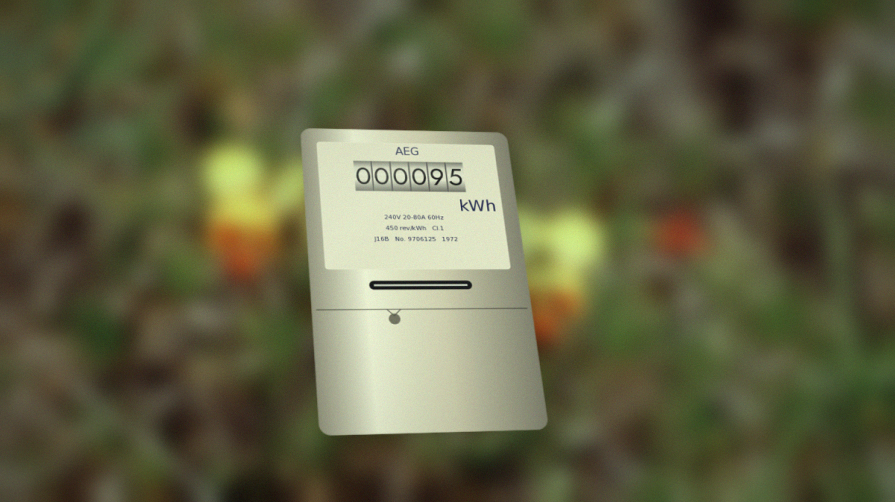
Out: 95 kWh
